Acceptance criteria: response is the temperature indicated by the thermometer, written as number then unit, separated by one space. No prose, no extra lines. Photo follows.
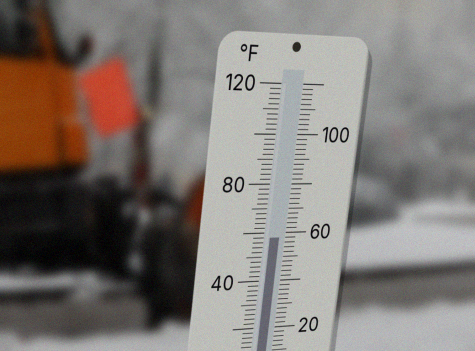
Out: 58 °F
